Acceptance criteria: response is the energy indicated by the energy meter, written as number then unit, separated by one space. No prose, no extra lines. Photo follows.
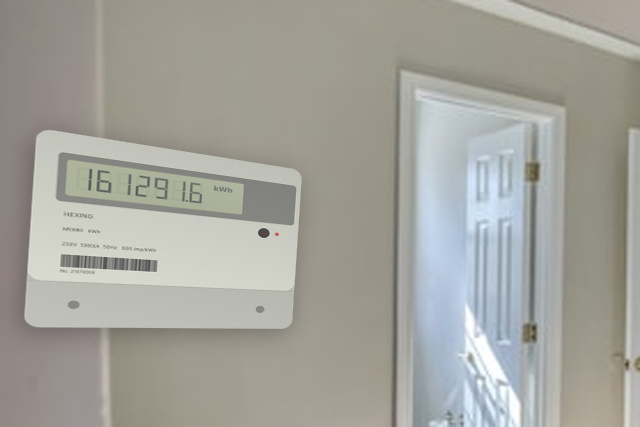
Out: 161291.6 kWh
